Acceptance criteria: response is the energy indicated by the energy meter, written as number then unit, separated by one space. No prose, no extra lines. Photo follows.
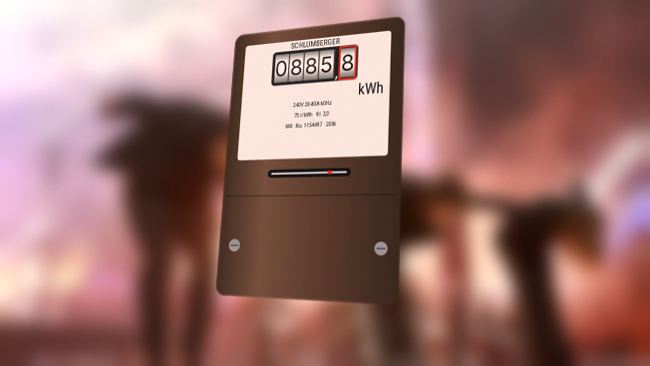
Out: 885.8 kWh
